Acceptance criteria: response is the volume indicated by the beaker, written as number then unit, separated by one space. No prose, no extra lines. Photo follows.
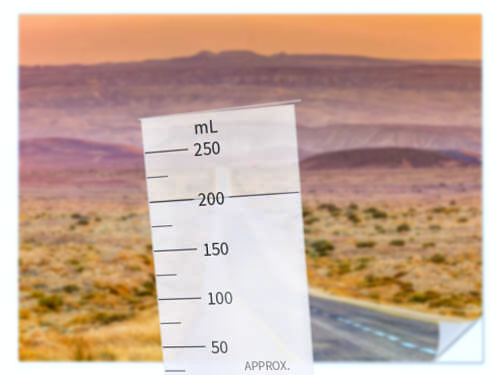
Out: 200 mL
